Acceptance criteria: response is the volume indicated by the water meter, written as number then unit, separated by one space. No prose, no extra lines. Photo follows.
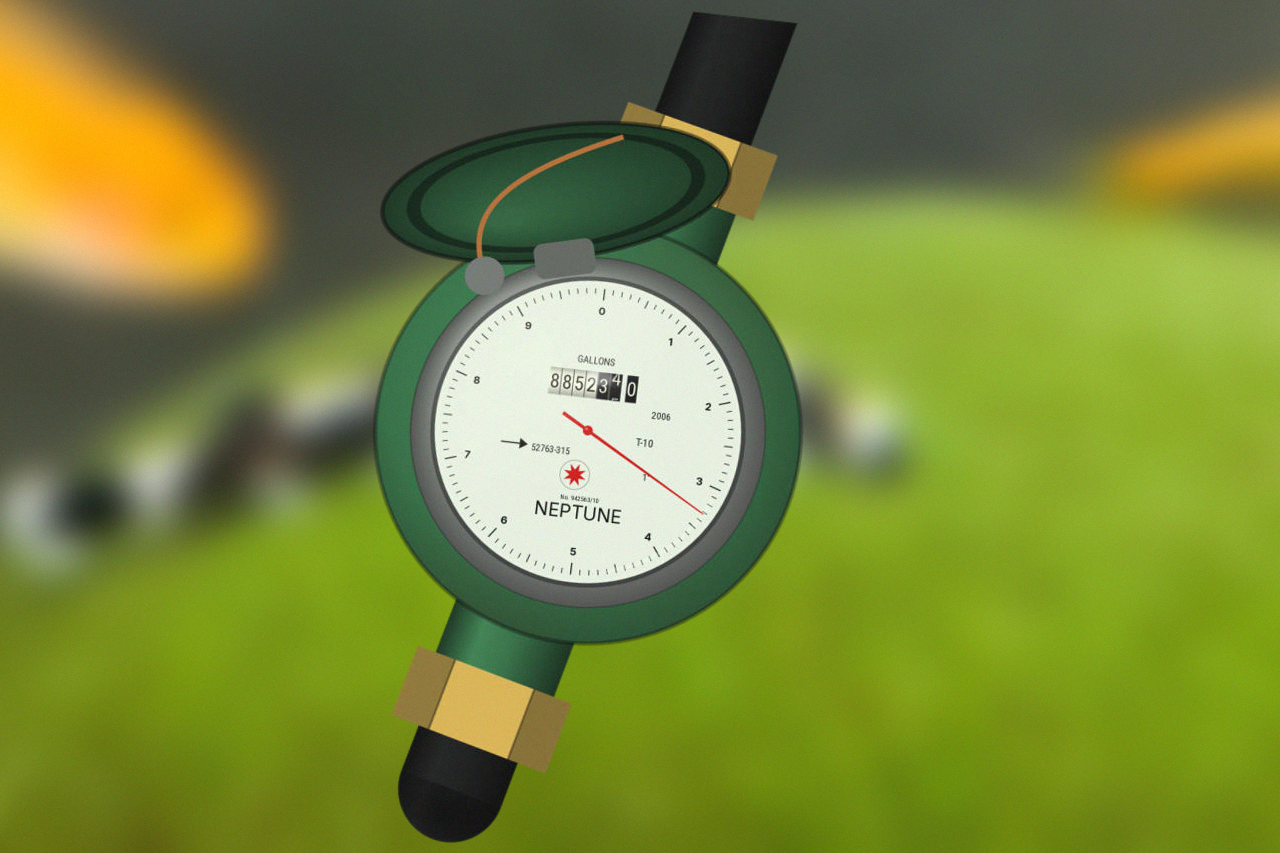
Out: 8852343.3 gal
